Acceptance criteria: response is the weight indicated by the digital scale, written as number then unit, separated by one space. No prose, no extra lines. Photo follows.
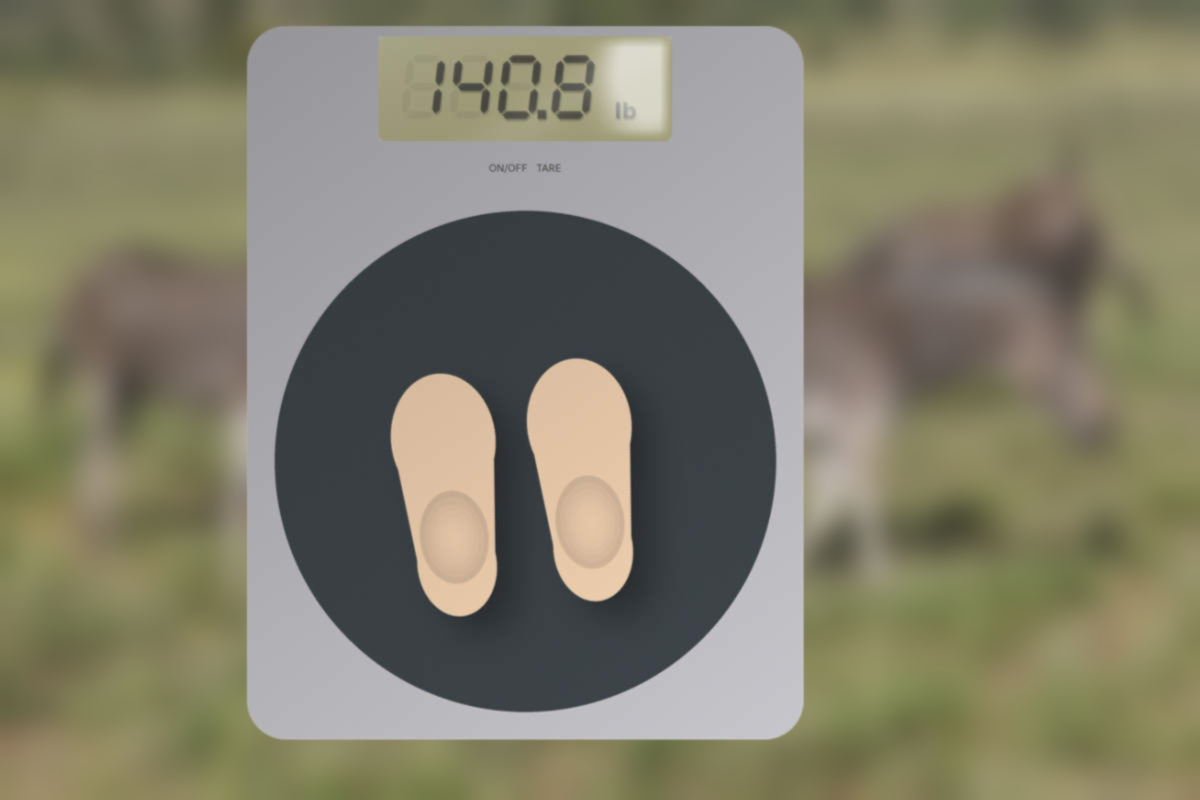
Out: 140.8 lb
